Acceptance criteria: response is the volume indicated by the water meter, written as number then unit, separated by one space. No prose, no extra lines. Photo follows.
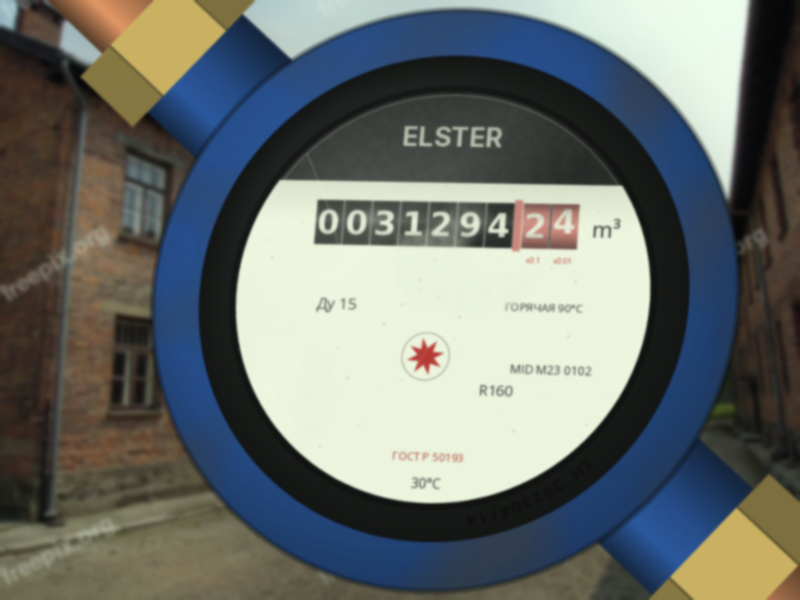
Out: 31294.24 m³
